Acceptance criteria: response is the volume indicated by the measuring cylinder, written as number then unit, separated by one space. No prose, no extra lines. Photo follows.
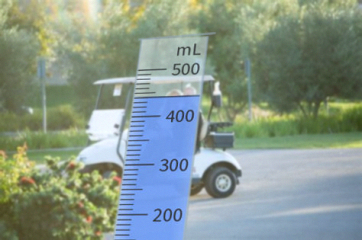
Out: 440 mL
